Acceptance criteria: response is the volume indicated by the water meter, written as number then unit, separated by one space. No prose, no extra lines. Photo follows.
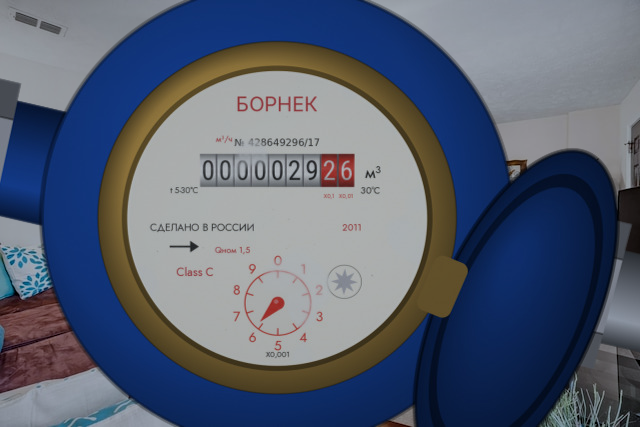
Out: 29.266 m³
